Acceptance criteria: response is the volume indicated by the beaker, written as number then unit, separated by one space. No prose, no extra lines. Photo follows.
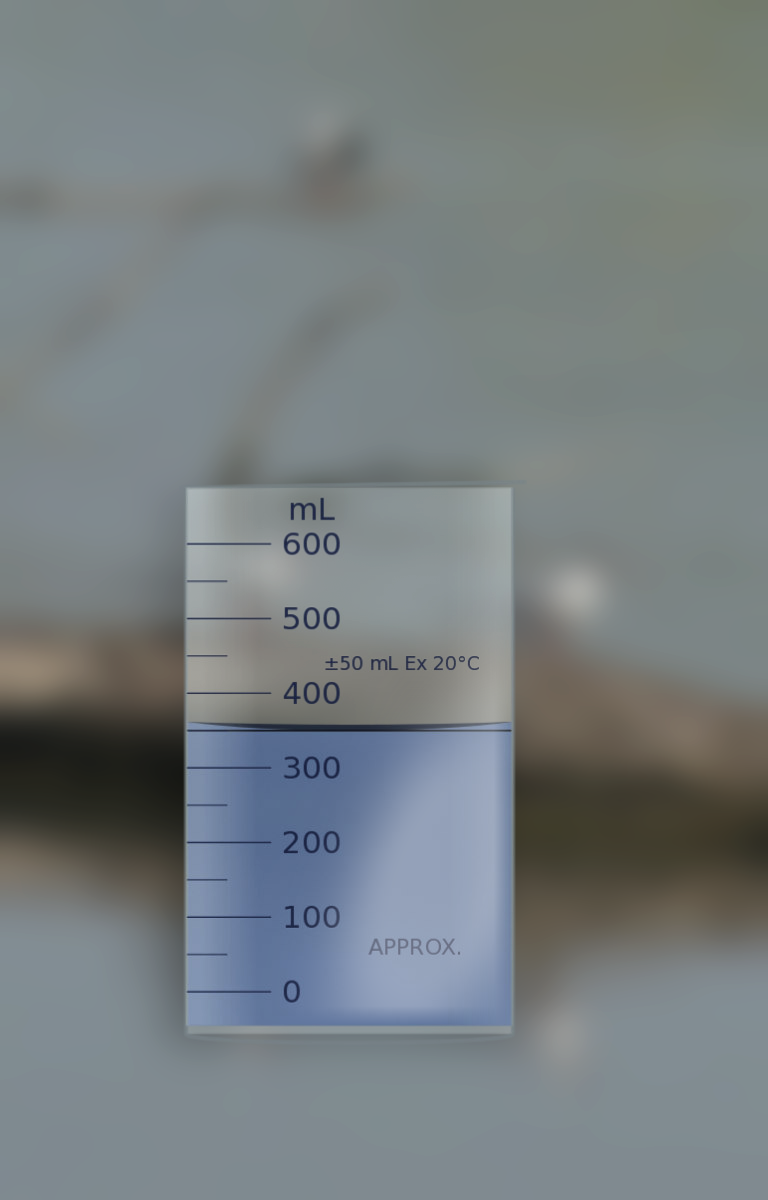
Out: 350 mL
